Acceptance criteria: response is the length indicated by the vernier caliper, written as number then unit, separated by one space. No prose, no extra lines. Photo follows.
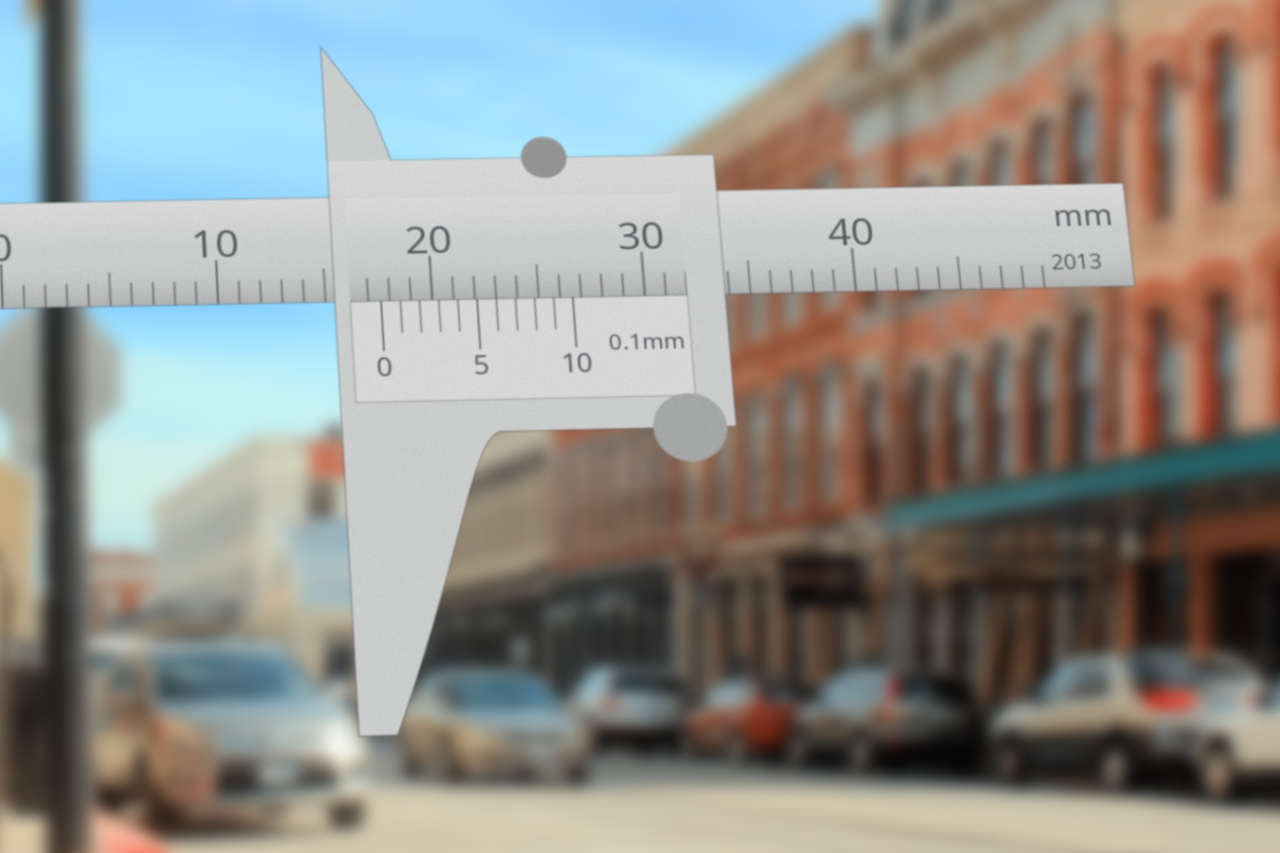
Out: 17.6 mm
